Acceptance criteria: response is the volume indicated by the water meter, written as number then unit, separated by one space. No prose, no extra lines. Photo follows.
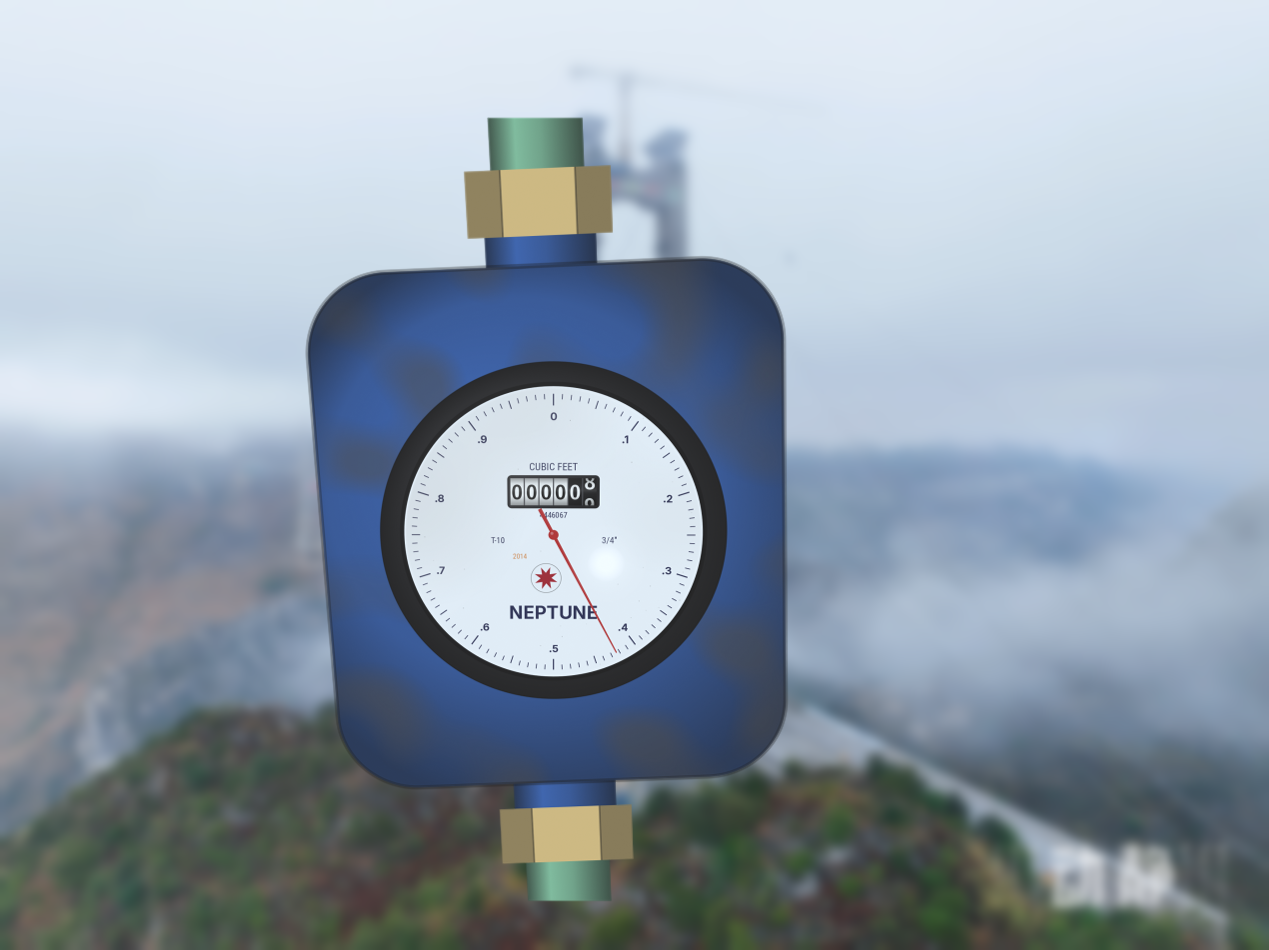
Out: 8.42 ft³
